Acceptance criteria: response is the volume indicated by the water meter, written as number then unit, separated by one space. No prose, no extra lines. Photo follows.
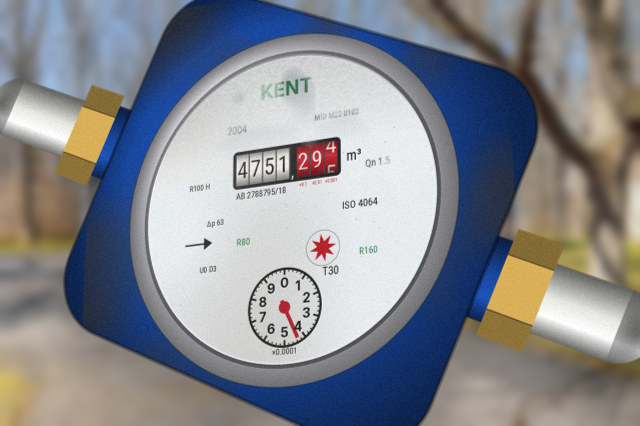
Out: 4751.2944 m³
